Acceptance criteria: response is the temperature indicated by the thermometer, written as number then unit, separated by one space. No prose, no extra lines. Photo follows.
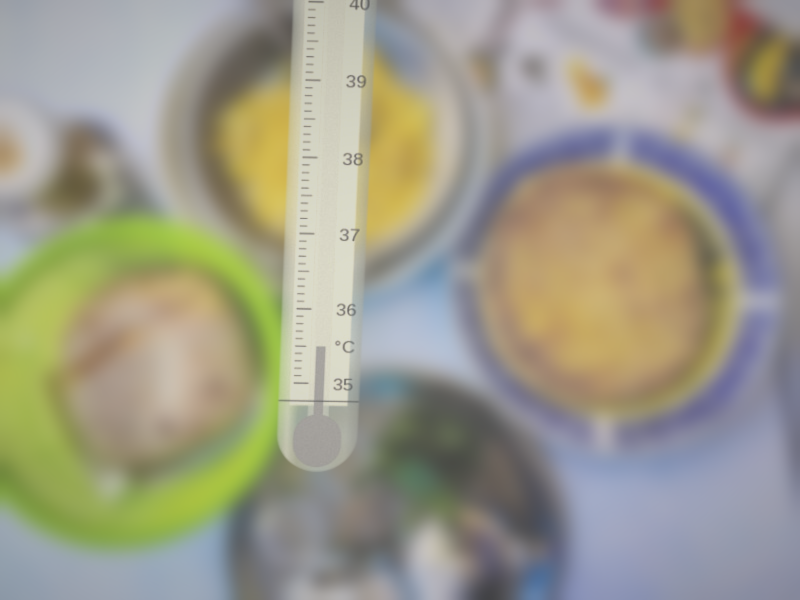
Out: 35.5 °C
